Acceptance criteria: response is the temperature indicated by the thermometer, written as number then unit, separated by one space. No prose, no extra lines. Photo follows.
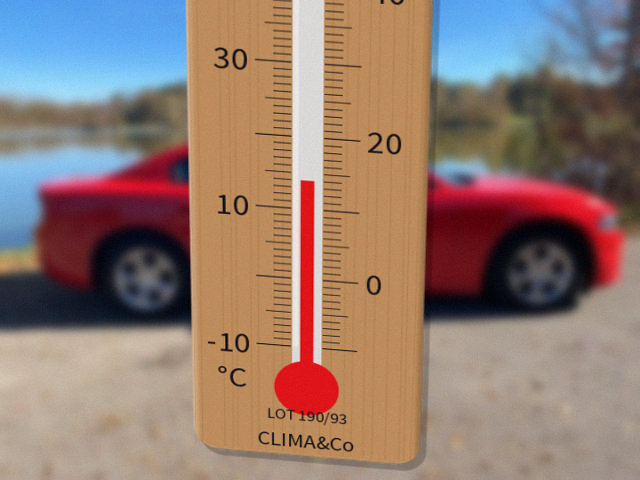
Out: 14 °C
